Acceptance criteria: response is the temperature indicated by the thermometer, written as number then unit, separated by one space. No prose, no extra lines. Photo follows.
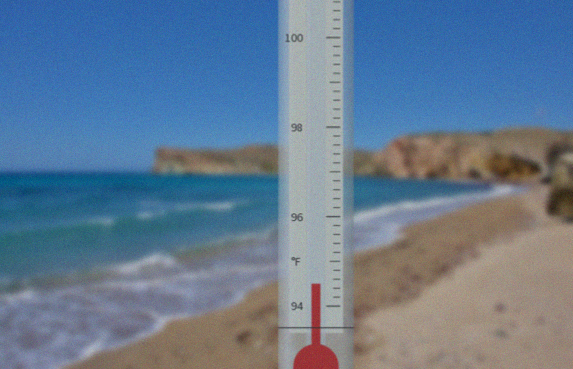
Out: 94.5 °F
